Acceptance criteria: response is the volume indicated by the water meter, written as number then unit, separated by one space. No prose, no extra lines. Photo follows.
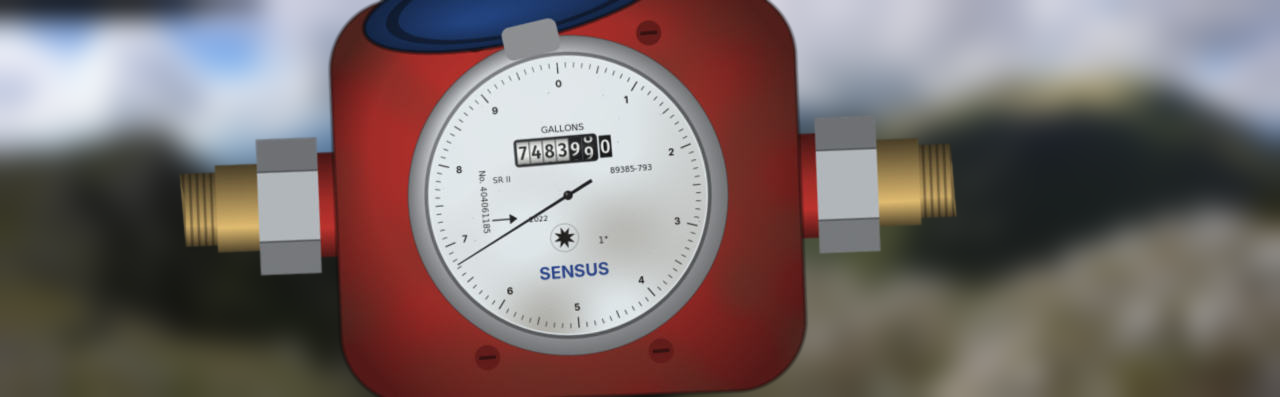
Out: 7483986.7 gal
